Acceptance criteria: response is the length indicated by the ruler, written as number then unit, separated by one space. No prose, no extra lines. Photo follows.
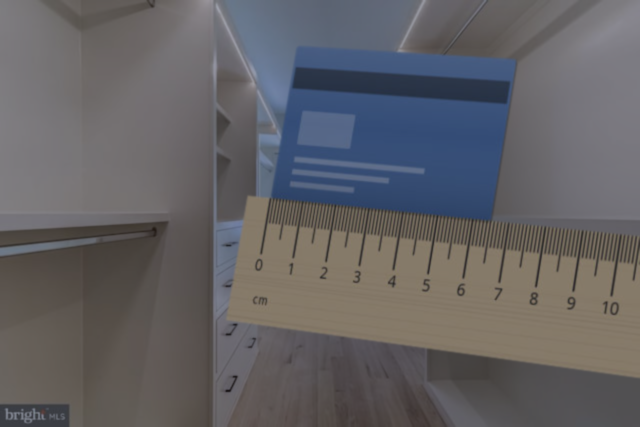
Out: 6.5 cm
